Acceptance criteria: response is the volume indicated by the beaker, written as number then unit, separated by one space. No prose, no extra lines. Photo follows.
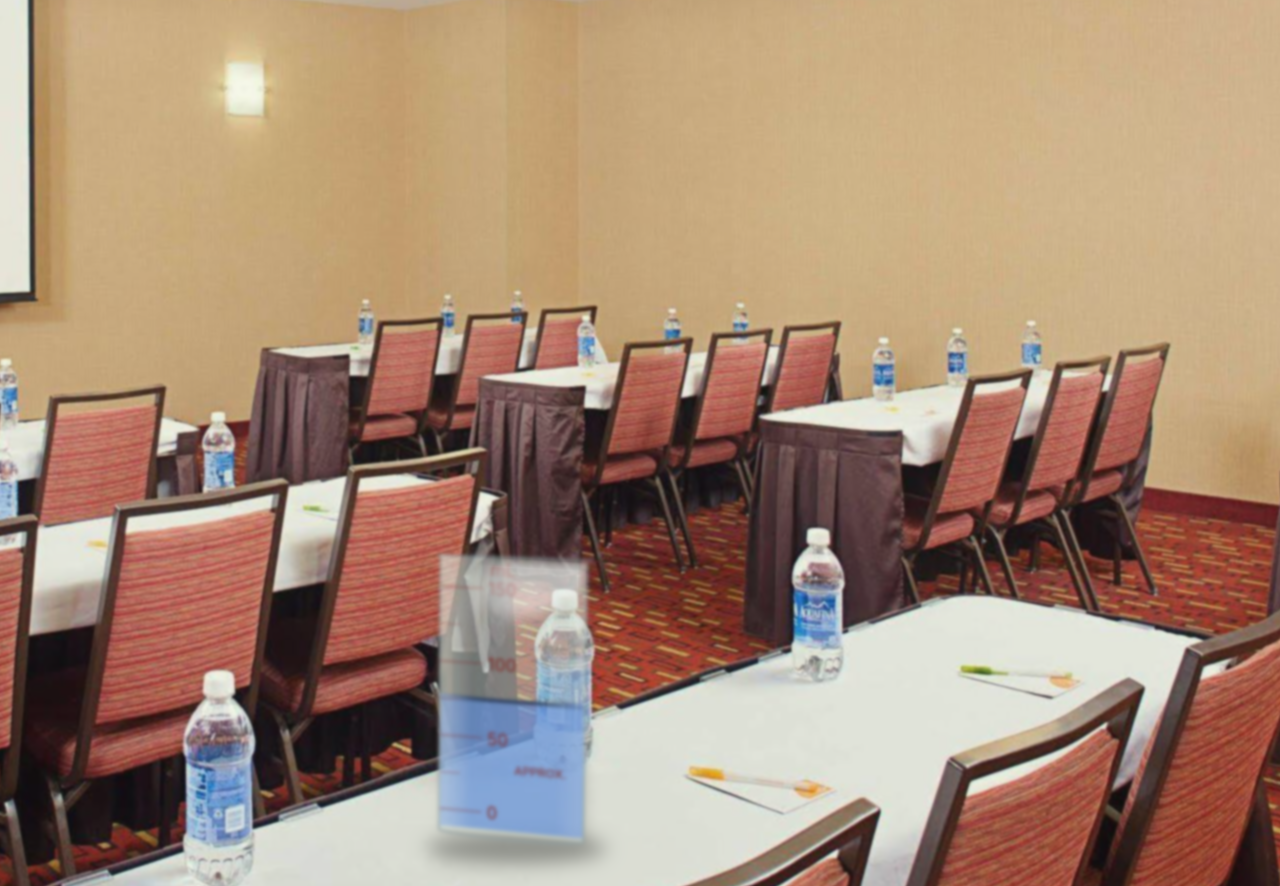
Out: 75 mL
